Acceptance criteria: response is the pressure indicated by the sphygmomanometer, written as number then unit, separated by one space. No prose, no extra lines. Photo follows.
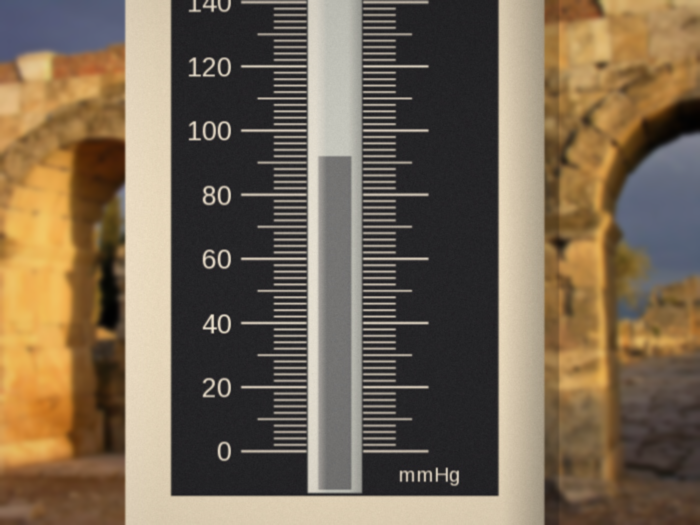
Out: 92 mmHg
